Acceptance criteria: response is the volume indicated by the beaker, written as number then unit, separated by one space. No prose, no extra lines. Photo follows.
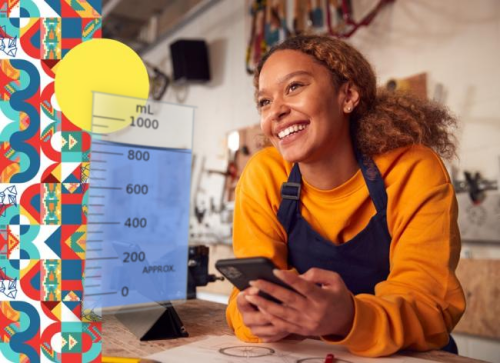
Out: 850 mL
